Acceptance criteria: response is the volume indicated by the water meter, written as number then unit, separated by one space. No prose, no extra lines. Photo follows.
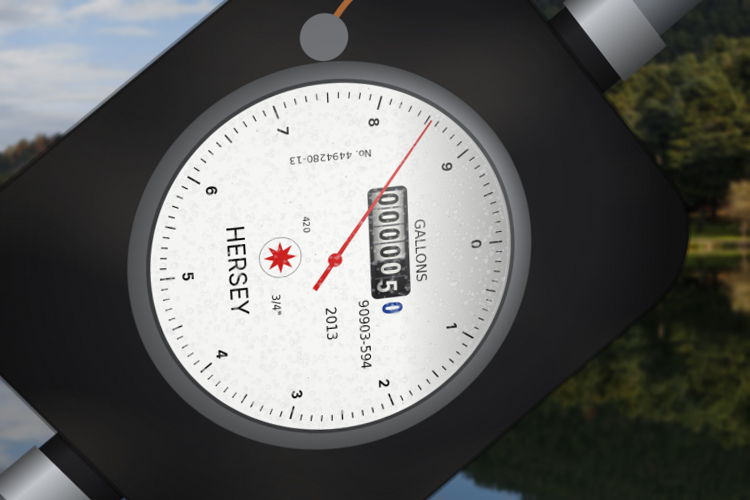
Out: 48.5 gal
